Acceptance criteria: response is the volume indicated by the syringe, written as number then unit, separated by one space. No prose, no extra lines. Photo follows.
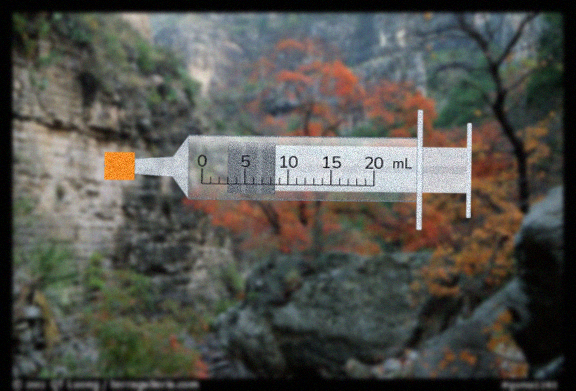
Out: 3 mL
